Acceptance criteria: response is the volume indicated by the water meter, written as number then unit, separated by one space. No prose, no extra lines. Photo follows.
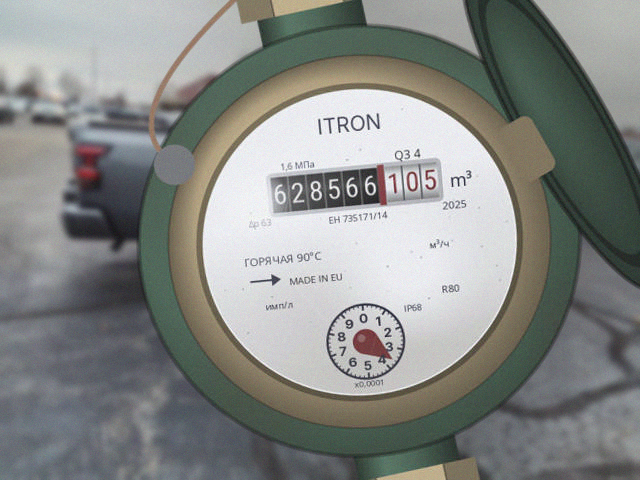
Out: 628566.1053 m³
